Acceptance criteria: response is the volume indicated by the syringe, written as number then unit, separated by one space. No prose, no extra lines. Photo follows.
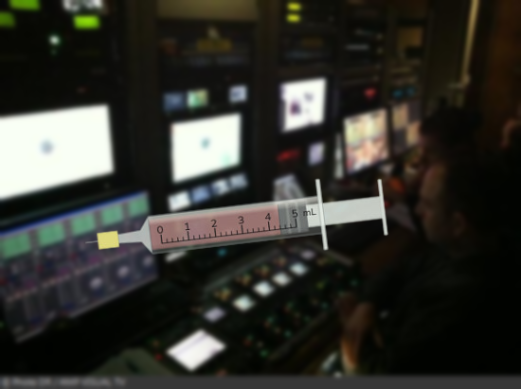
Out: 4.4 mL
